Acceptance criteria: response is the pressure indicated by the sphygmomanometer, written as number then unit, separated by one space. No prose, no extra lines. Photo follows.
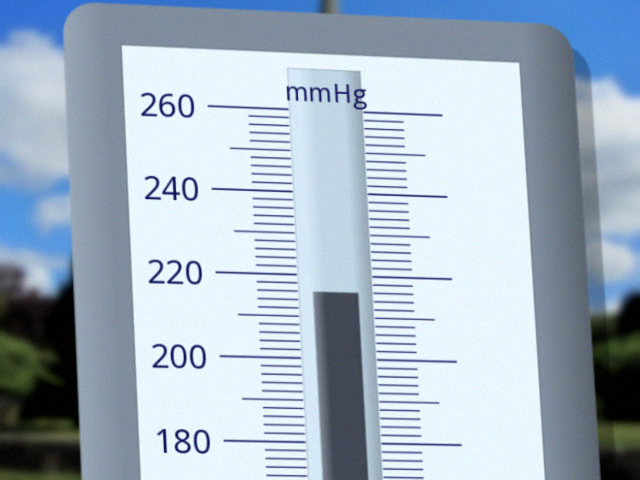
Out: 216 mmHg
